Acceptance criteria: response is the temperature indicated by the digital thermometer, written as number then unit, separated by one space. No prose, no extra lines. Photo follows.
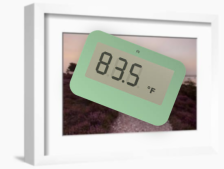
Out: 83.5 °F
